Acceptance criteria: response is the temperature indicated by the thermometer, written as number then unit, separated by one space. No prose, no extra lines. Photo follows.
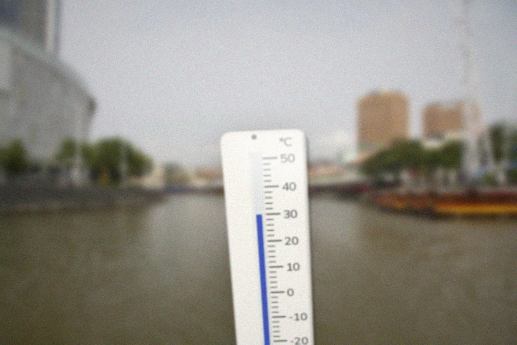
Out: 30 °C
